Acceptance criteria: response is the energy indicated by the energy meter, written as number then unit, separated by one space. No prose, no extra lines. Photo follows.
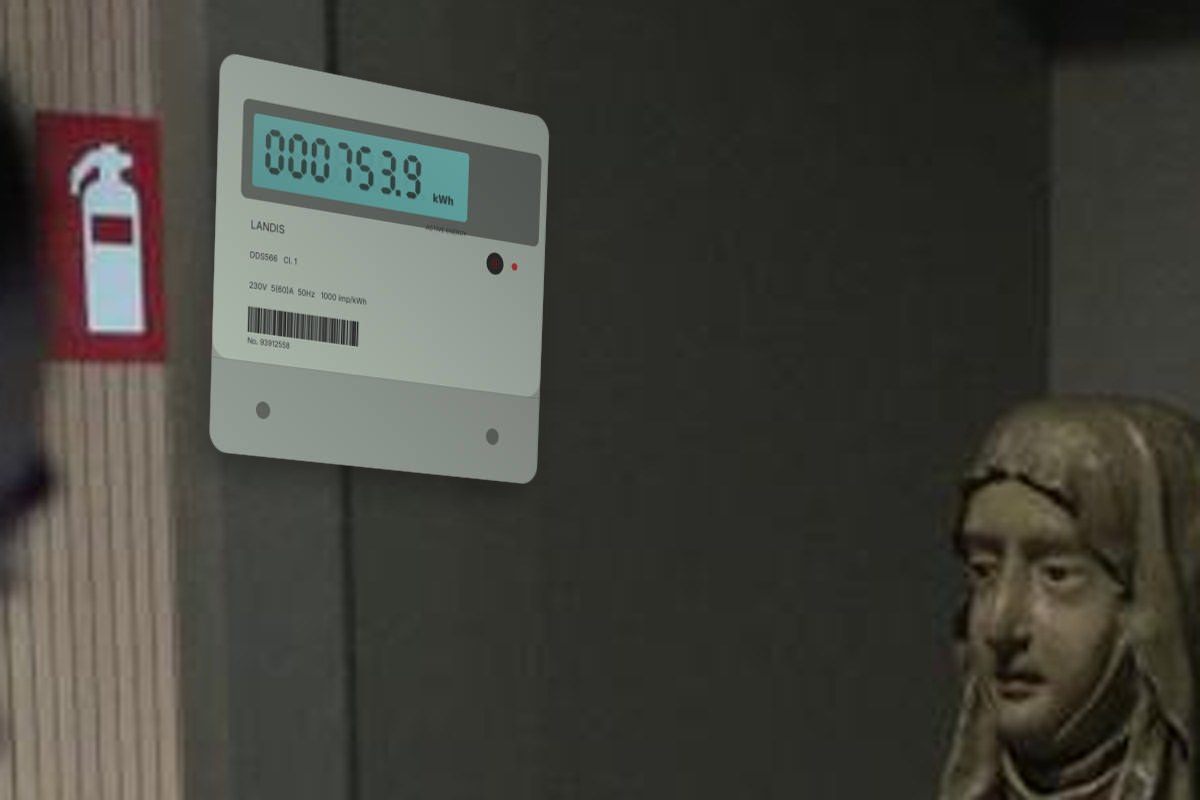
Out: 753.9 kWh
